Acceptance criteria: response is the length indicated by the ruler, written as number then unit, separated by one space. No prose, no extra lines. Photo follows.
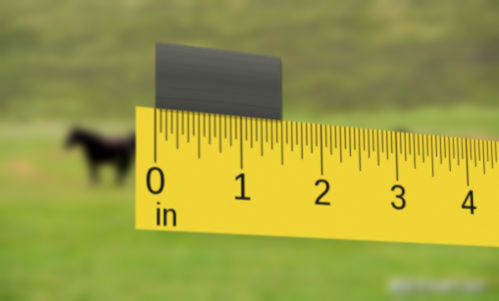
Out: 1.5 in
